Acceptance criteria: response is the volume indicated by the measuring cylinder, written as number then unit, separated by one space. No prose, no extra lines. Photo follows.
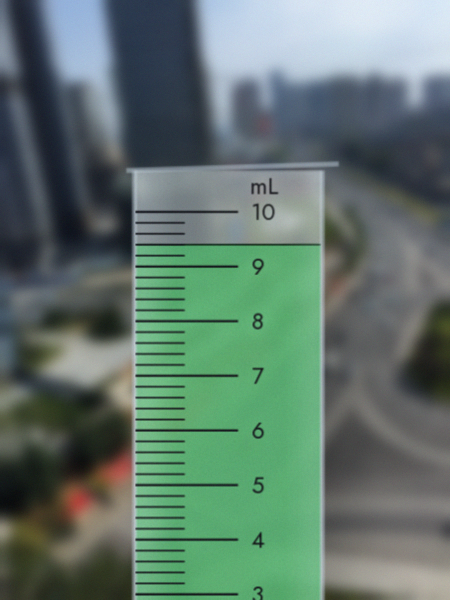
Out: 9.4 mL
